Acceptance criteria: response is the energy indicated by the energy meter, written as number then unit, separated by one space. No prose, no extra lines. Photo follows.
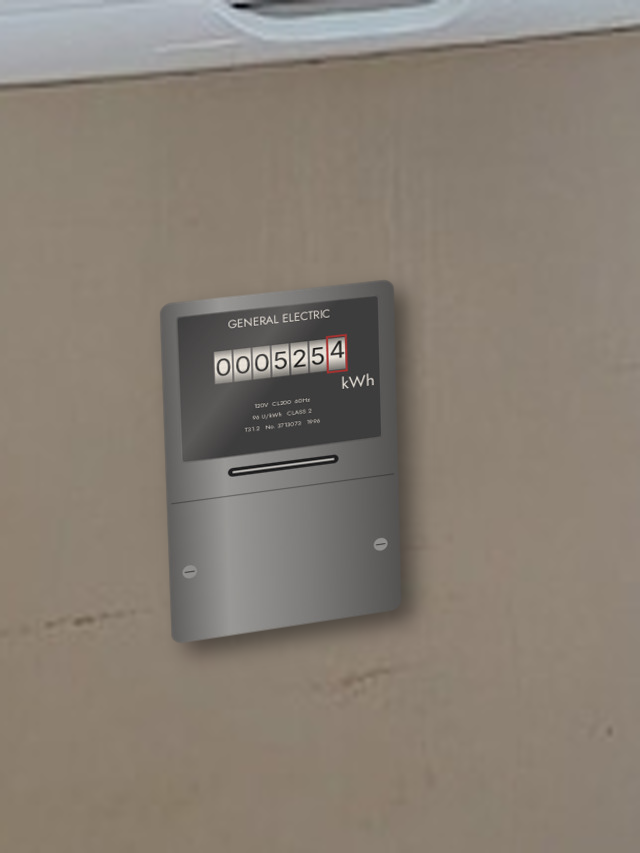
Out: 525.4 kWh
